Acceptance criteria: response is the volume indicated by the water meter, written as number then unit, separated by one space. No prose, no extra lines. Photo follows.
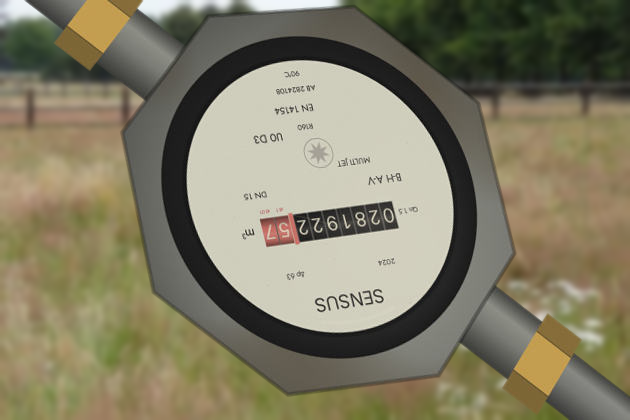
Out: 281922.57 m³
